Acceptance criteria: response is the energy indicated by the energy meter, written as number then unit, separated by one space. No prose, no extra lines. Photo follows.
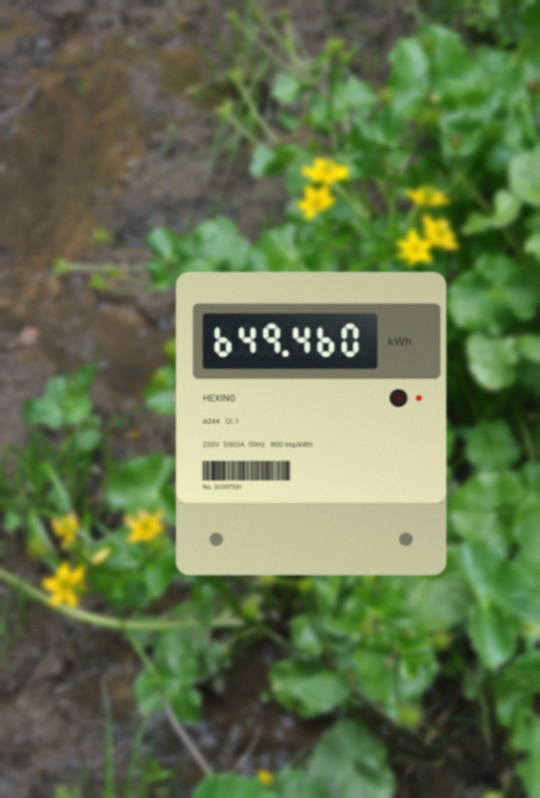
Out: 649.460 kWh
